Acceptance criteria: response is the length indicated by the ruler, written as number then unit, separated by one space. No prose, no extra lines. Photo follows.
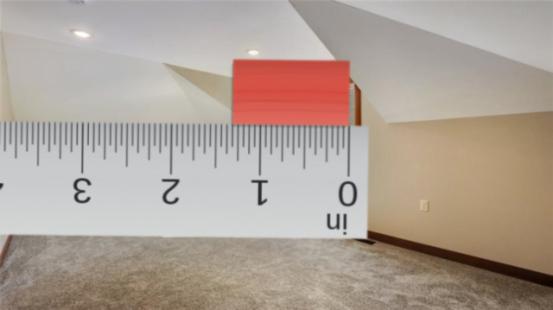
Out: 1.3125 in
